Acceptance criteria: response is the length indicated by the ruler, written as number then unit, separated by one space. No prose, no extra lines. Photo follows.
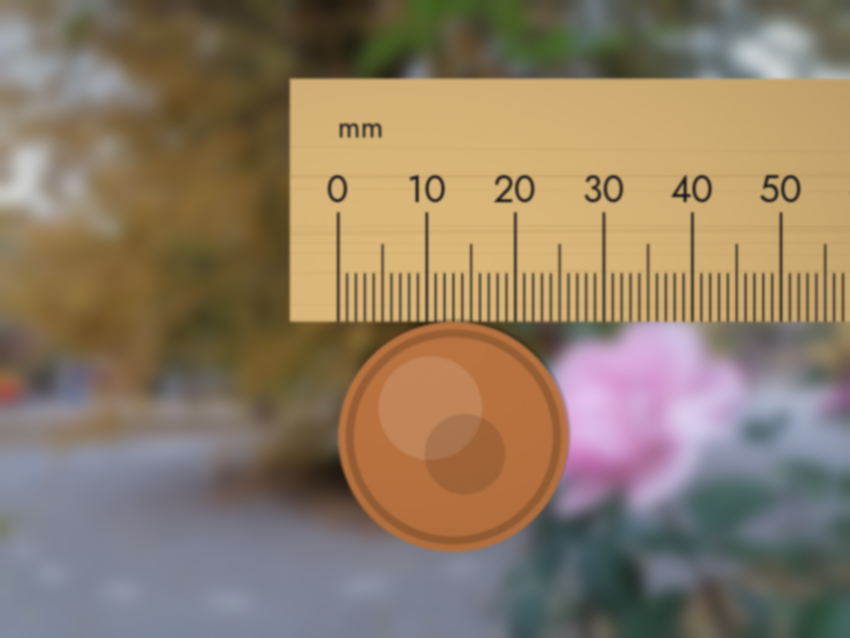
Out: 26 mm
